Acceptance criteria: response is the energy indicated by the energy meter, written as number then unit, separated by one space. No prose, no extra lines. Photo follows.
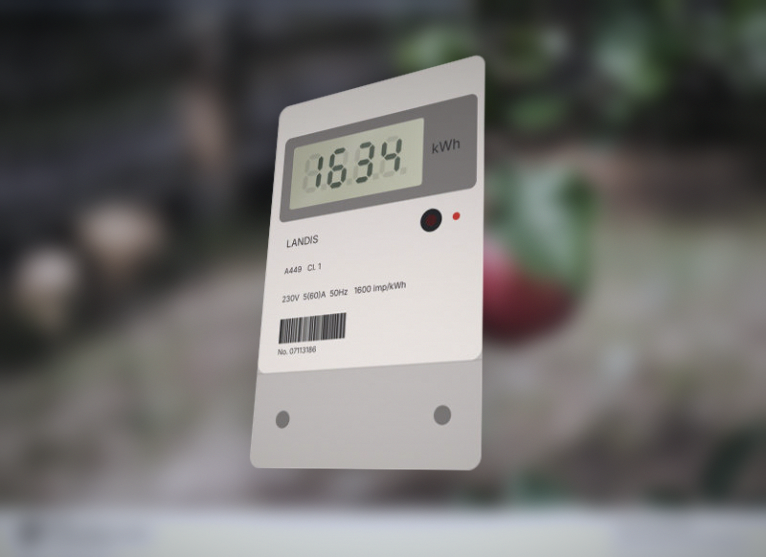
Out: 1634 kWh
